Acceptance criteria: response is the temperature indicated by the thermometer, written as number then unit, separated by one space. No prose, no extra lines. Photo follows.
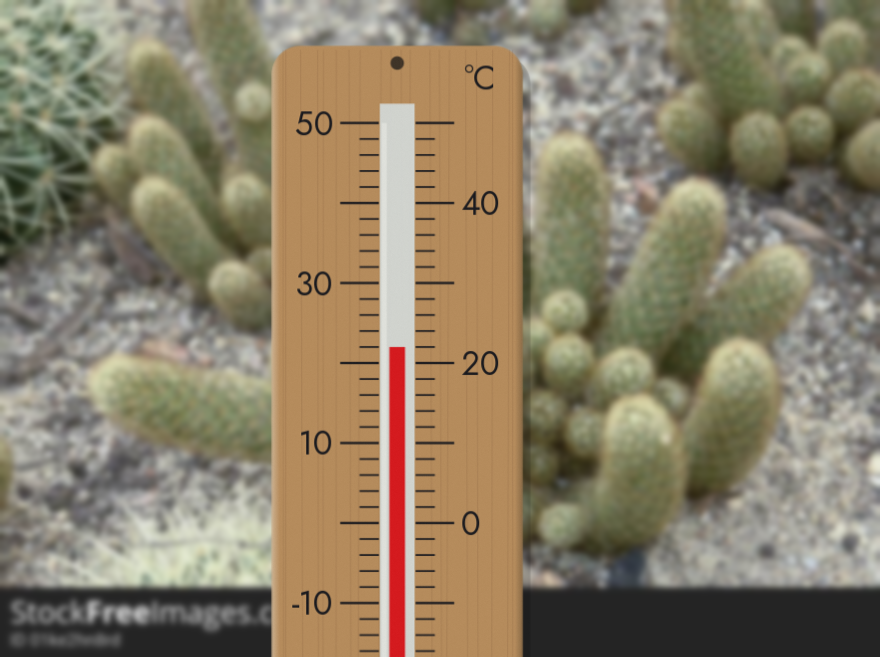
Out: 22 °C
